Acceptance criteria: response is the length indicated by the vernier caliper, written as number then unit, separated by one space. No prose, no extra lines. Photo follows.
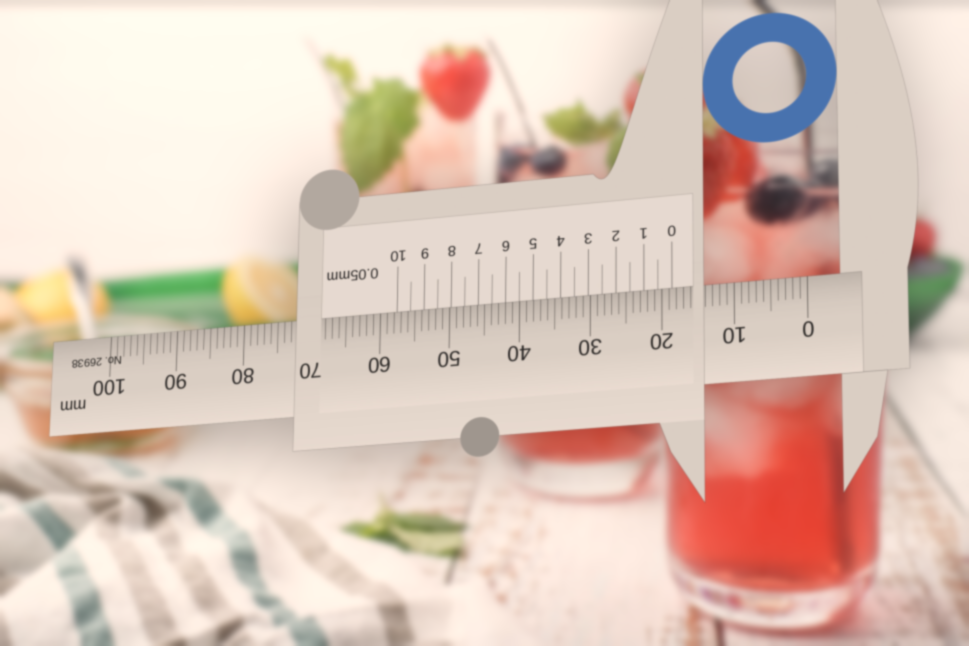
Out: 18.6 mm
